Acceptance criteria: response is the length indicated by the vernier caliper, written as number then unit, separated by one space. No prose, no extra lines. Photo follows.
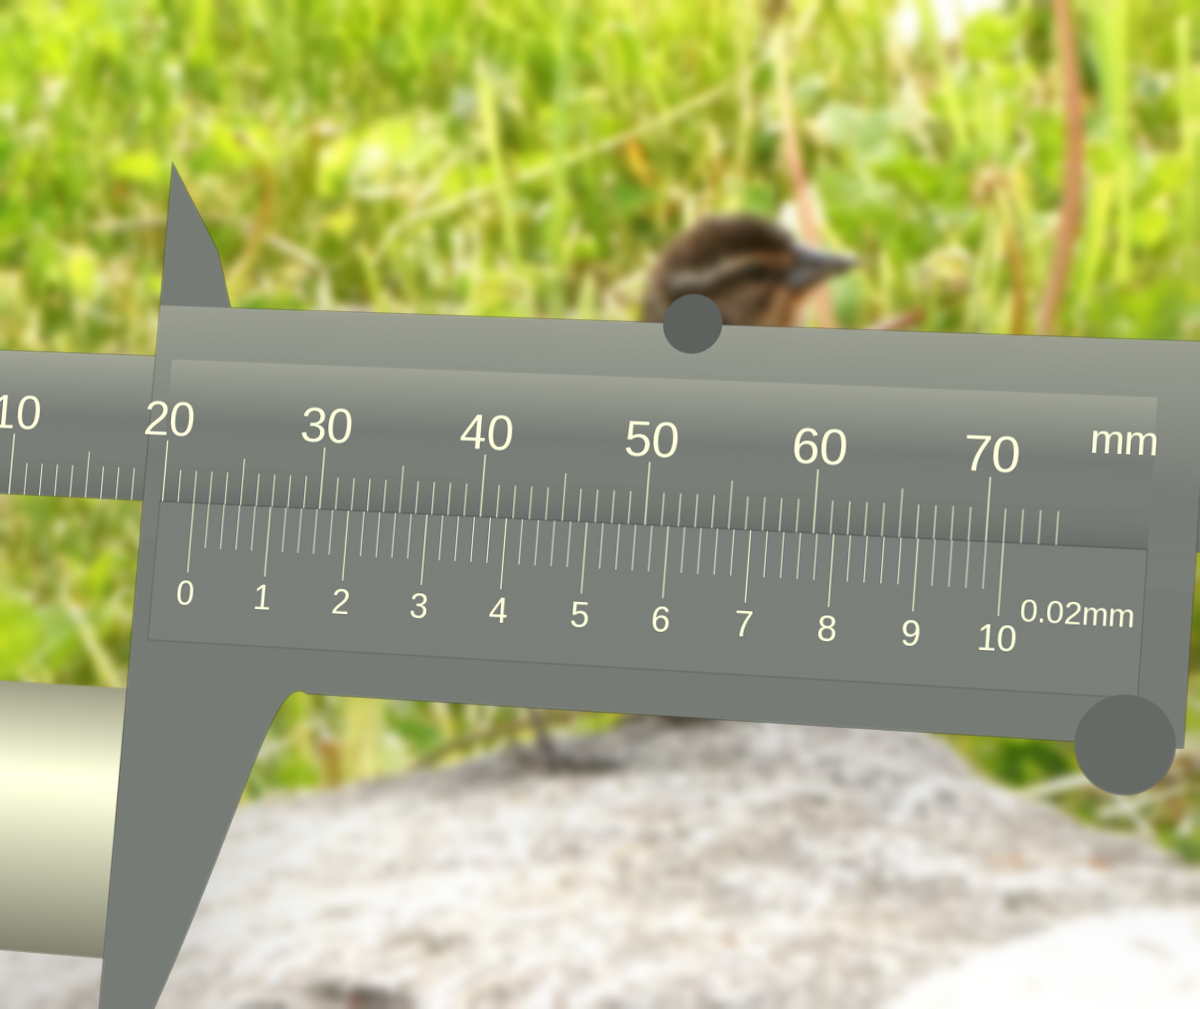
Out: 22.0 mm
